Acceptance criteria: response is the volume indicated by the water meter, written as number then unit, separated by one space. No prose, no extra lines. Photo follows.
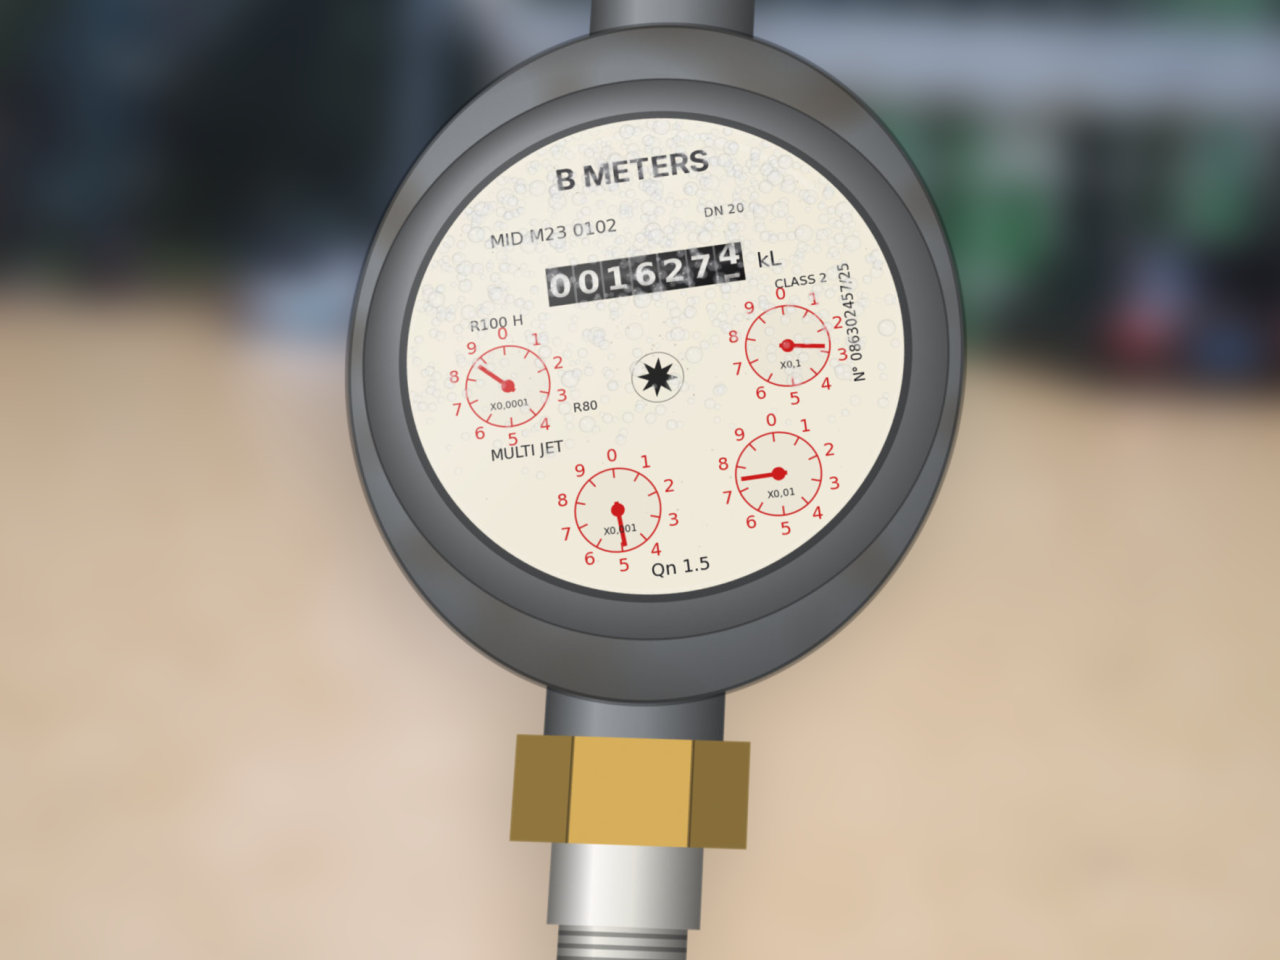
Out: 16274.2748 kL
